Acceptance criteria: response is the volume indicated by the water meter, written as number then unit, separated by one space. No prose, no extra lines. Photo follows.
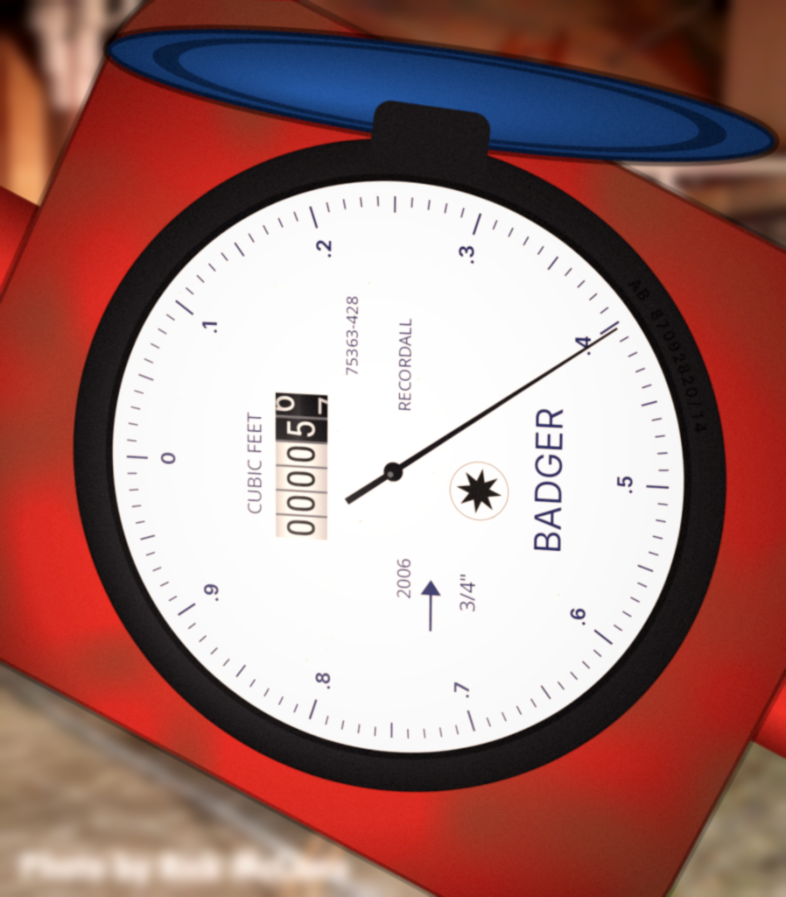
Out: 56.40 ft³
